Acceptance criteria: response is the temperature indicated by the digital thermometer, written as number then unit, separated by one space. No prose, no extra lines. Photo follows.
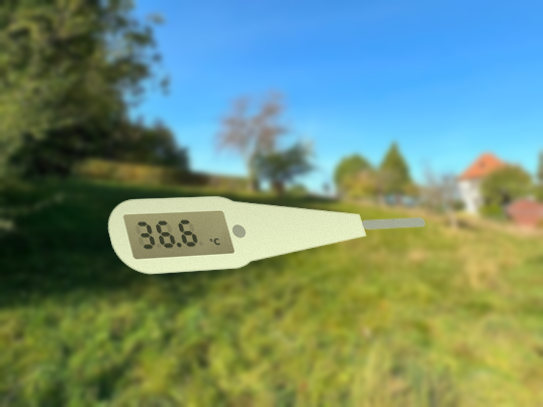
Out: 36.6 °C
